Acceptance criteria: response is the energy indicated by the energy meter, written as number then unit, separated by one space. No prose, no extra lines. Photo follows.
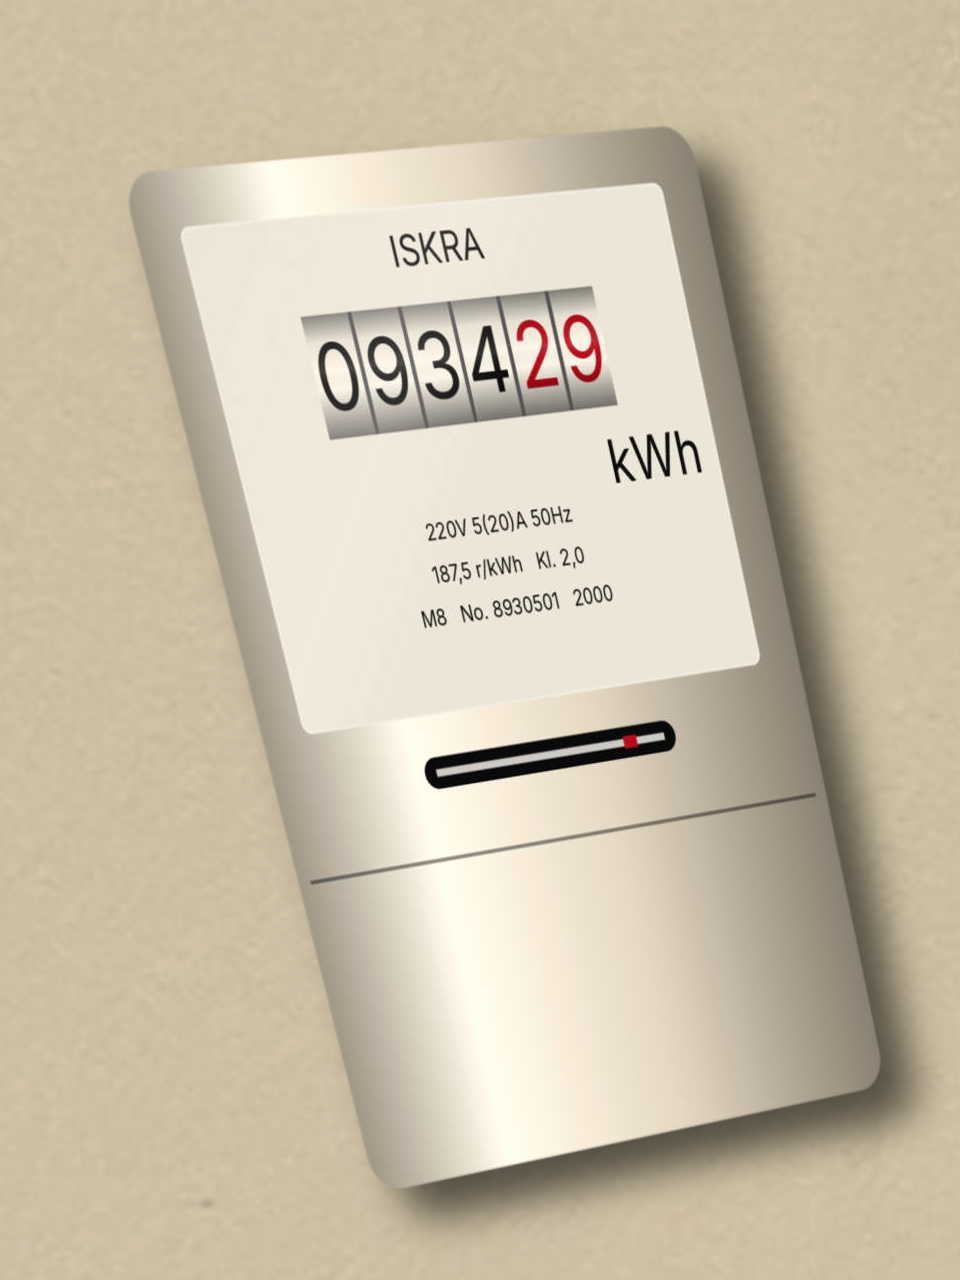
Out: 934.29 kWh
